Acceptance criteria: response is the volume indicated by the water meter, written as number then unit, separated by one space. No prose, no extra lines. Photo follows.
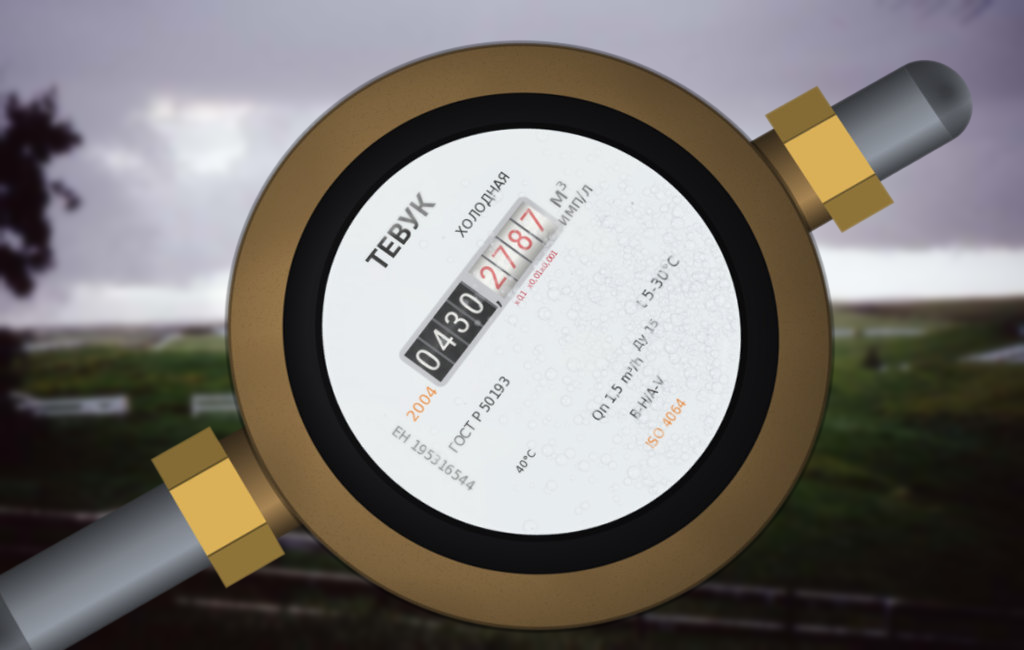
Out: 430.2787 m³
